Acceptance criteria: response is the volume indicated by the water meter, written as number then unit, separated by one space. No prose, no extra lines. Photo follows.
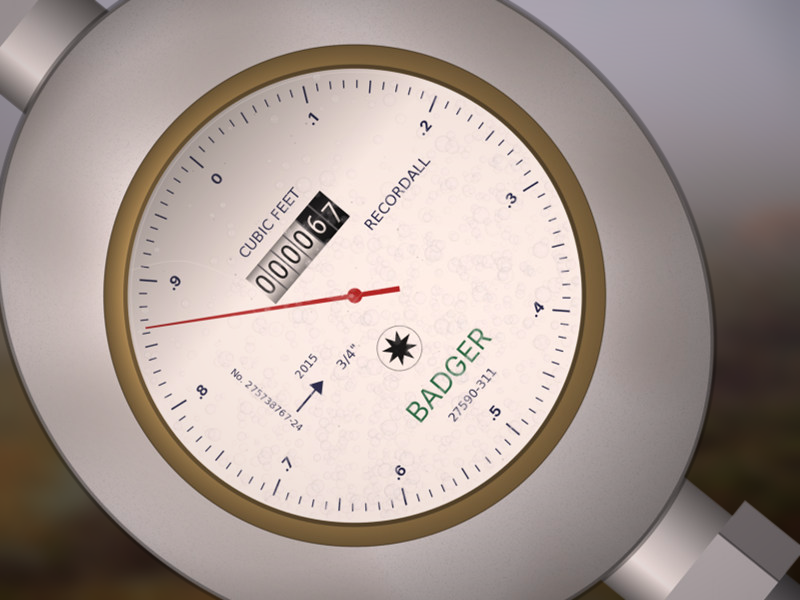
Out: 66.86 ft³
